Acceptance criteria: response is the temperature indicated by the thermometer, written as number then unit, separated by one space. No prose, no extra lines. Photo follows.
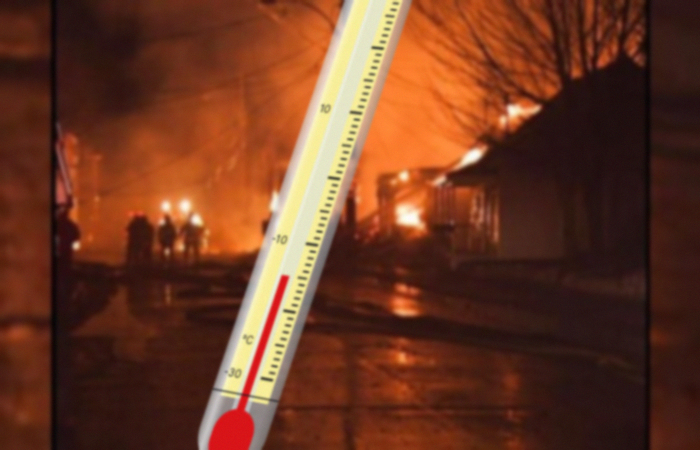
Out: -15 °C
